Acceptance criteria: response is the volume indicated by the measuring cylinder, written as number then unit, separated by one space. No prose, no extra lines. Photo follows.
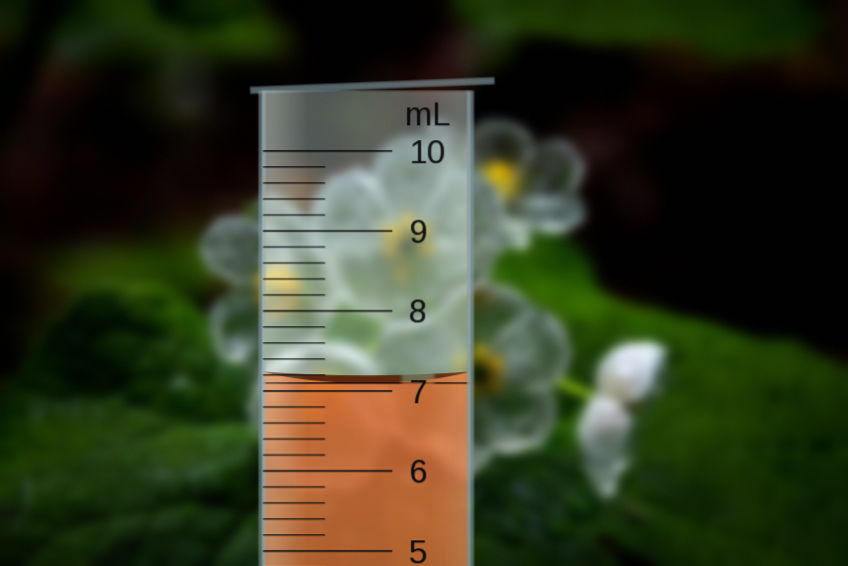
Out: 7.1 mL
